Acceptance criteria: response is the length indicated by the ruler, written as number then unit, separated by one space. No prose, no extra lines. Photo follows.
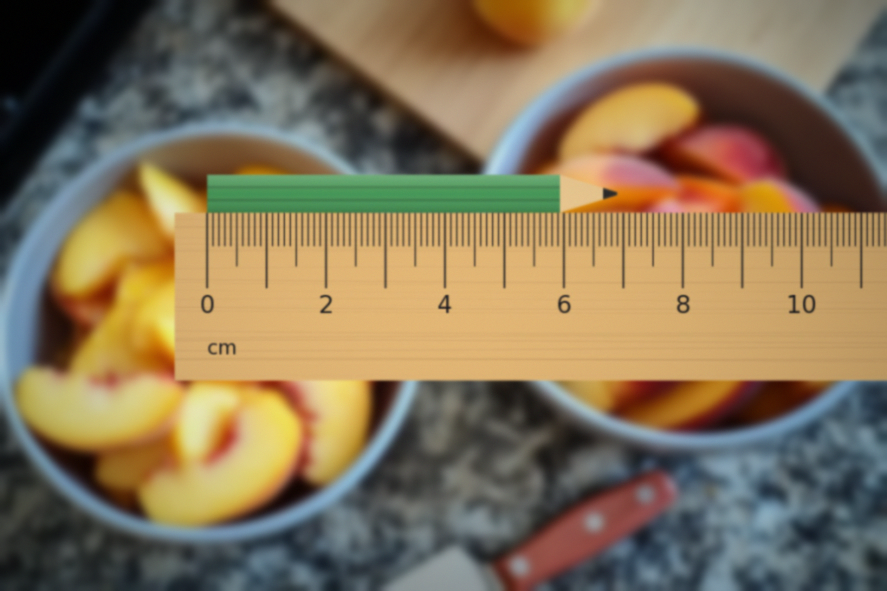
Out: 6.9 cm
